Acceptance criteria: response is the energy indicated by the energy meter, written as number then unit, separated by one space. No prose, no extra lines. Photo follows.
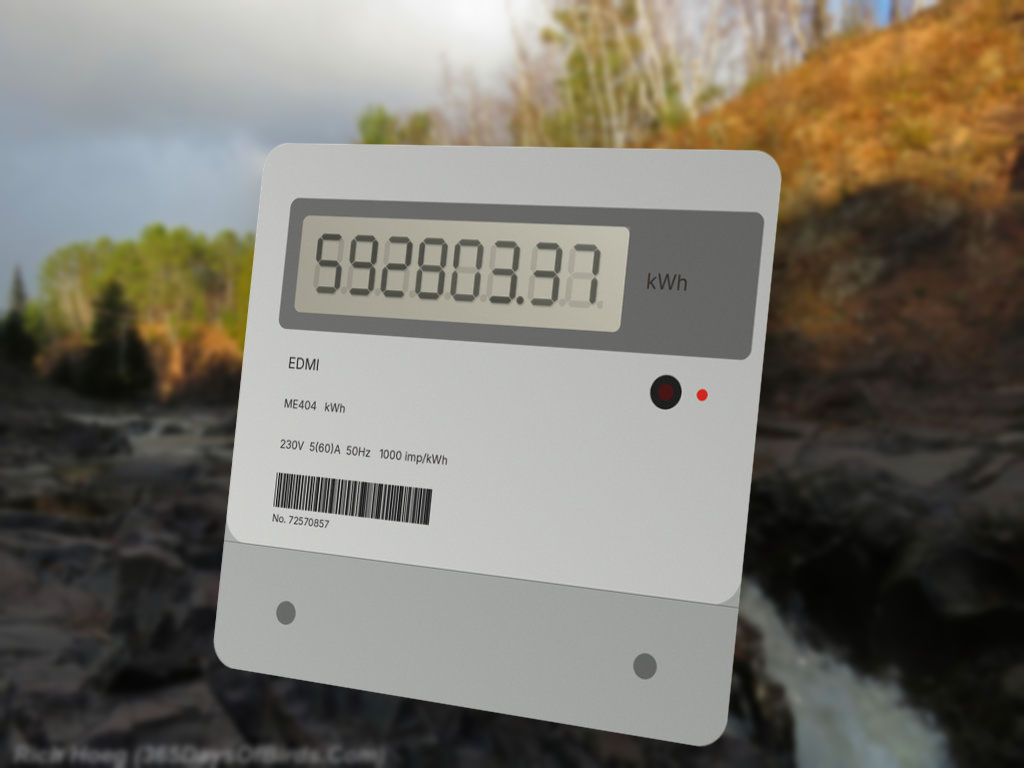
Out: 592803.37 kWh
